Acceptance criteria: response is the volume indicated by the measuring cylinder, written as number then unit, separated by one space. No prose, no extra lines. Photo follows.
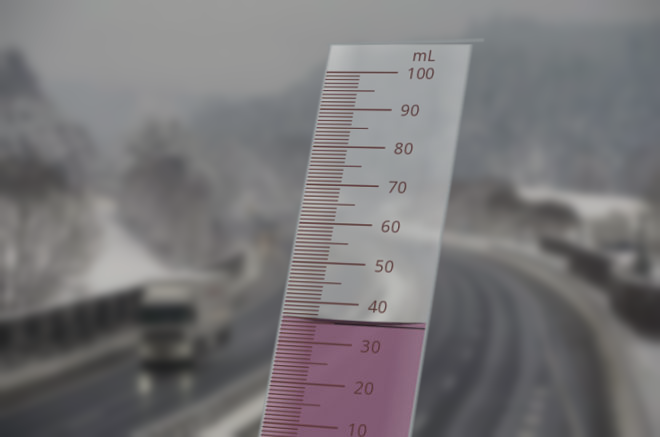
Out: 35 mL
